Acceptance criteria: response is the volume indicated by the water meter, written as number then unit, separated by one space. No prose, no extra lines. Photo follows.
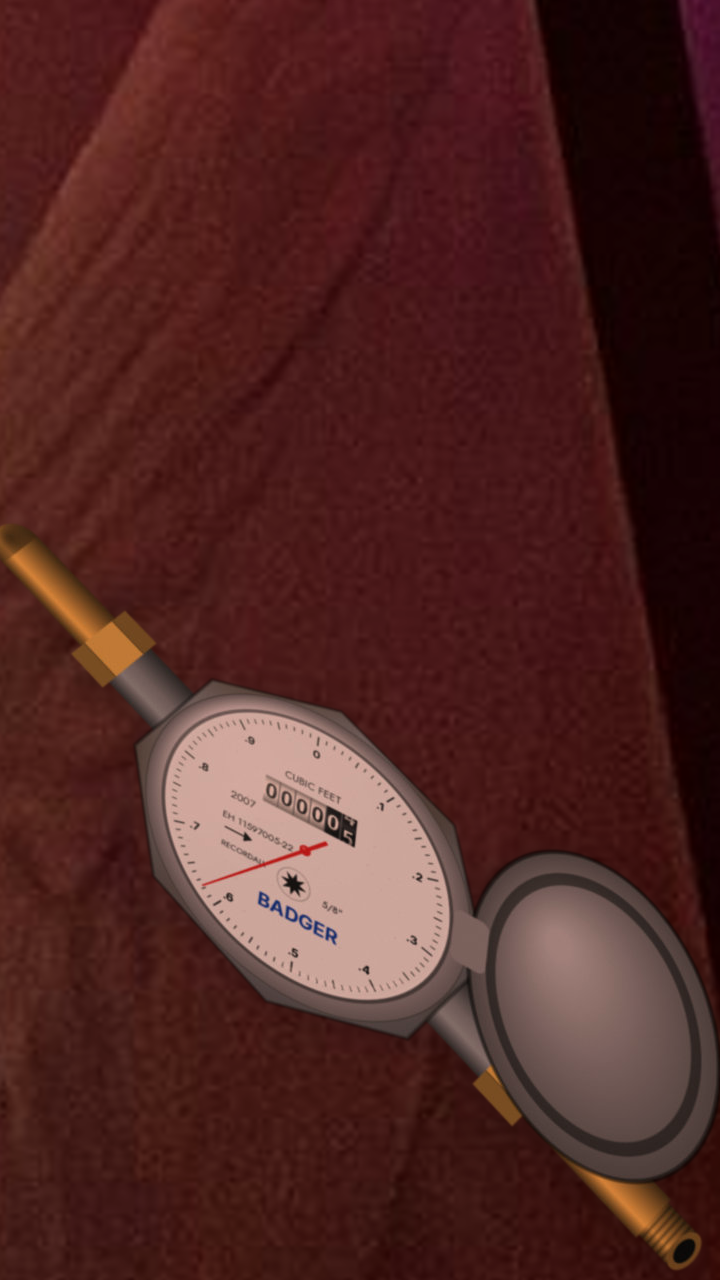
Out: 4.62 ft³
